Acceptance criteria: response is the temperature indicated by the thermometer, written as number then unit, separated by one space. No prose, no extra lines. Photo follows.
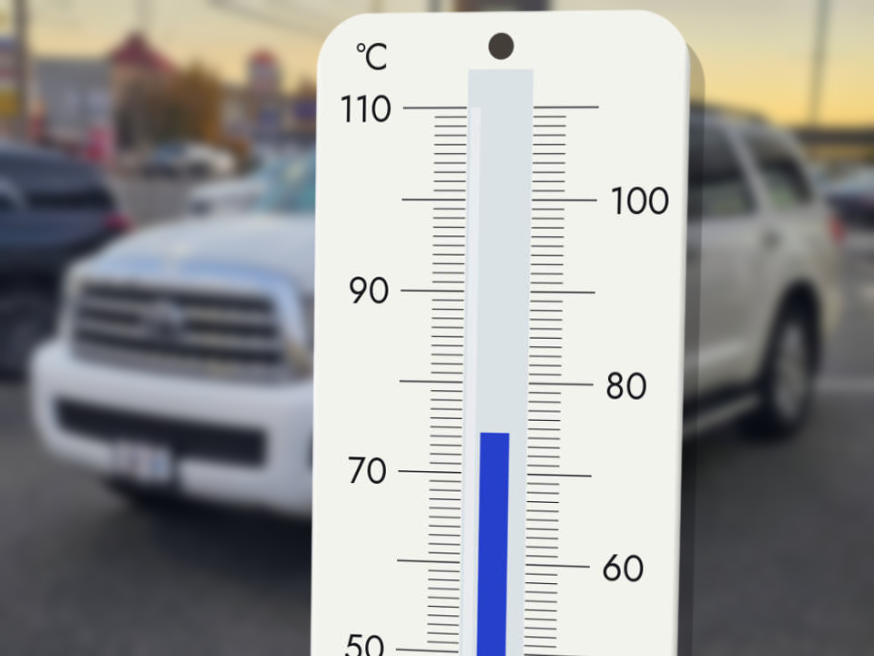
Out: 74.5 °C
